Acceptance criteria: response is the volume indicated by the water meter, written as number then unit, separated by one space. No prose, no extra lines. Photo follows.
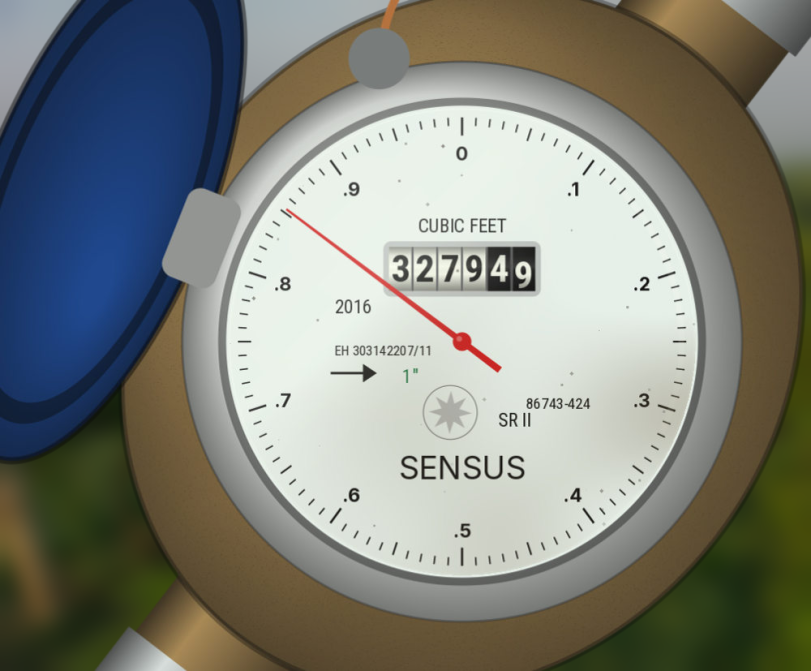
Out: 327948.85 ft³
